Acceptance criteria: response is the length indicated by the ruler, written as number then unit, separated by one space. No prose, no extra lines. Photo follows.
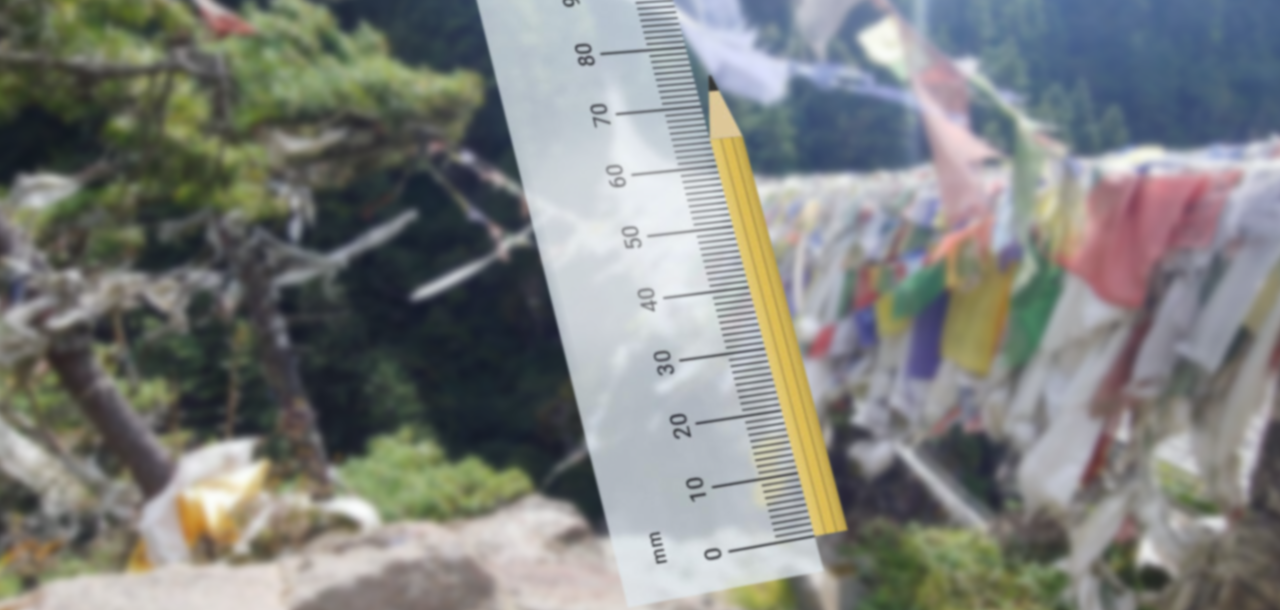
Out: 75 mm
